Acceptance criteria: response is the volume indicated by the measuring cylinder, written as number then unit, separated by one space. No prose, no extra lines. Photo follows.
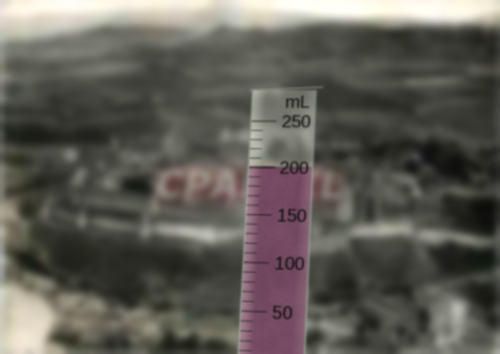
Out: 200 mL
